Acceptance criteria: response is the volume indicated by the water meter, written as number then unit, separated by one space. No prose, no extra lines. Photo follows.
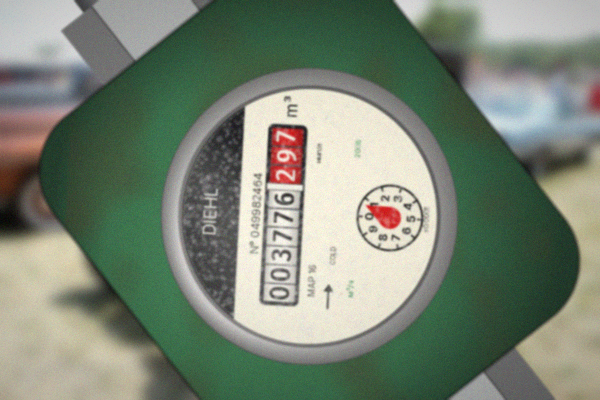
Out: 3776.2970 m³
